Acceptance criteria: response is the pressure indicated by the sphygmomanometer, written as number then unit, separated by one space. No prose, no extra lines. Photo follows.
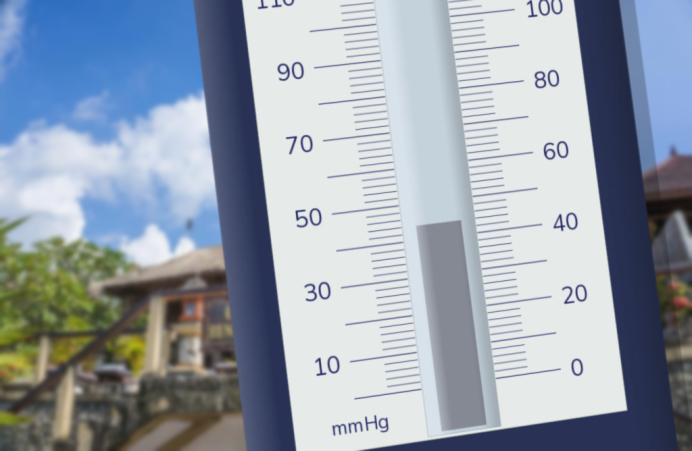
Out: 44 mmHg
